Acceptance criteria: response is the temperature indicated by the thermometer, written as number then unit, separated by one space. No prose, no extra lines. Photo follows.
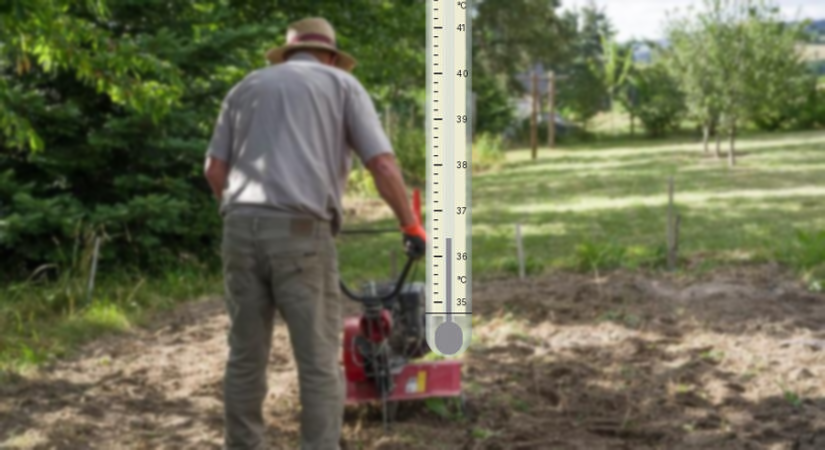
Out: 36.4 °C
